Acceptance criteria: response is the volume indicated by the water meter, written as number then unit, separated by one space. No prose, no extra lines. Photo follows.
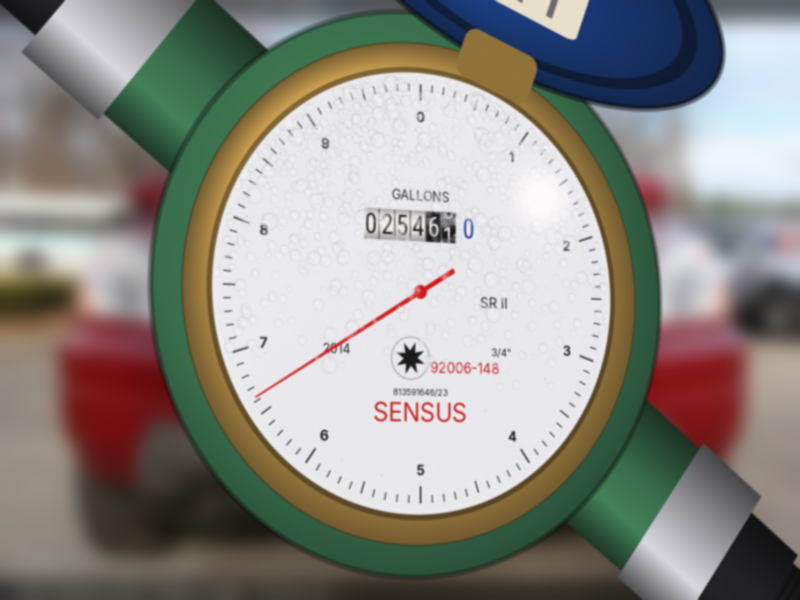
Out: 254606.6 gal
